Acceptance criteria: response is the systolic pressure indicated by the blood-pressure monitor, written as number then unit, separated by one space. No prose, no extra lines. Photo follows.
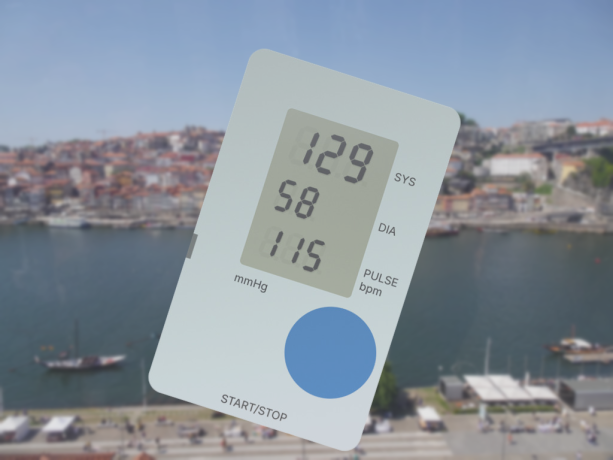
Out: 129 mmHg
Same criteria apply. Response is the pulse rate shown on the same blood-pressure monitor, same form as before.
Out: 115 bpm
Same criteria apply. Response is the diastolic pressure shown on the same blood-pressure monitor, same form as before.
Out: 58 mmHg
